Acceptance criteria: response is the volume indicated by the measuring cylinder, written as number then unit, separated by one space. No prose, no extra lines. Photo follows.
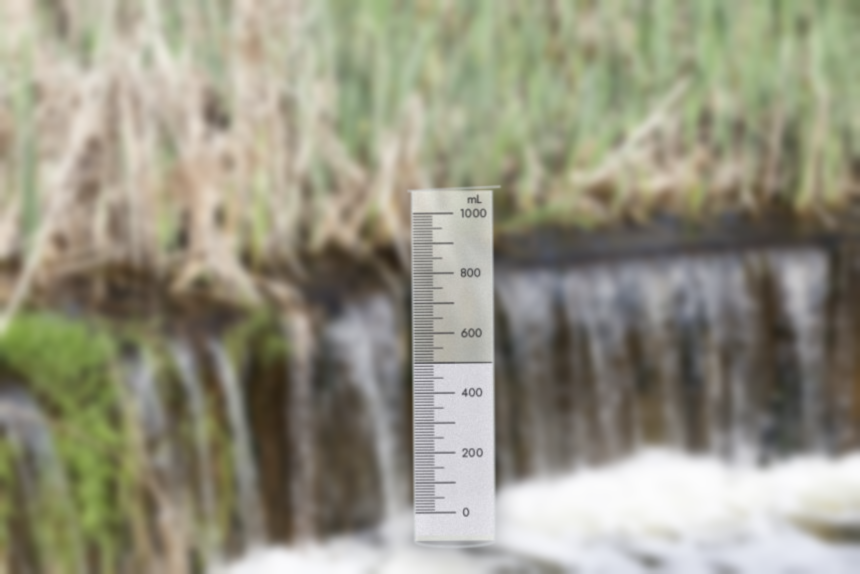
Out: 500 mL
